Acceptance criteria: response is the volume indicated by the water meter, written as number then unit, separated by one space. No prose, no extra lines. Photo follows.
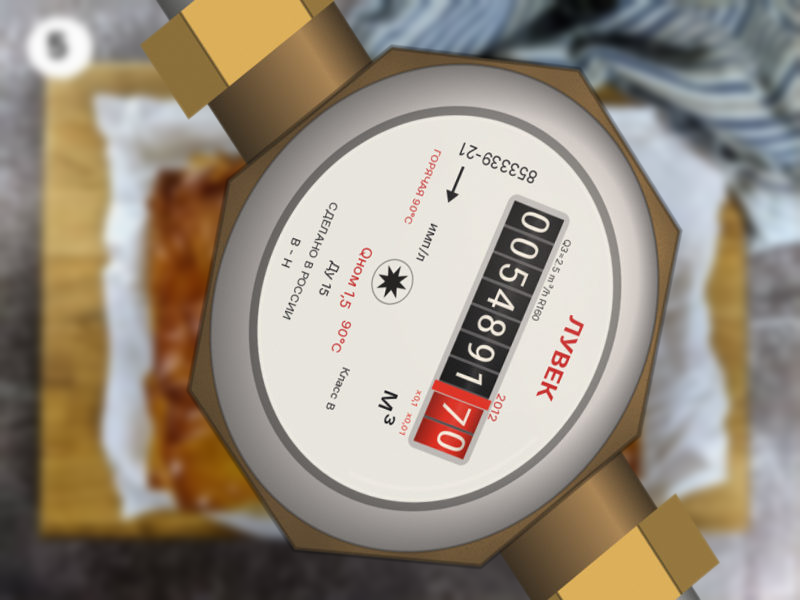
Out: 54891.70 m³
